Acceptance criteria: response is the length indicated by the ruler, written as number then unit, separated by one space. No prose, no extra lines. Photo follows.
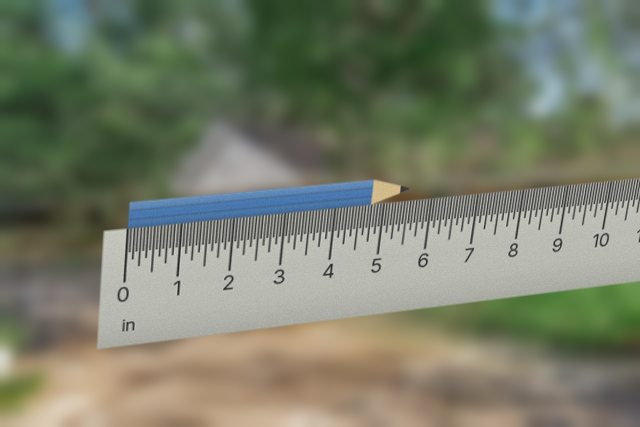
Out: 5.5 in
